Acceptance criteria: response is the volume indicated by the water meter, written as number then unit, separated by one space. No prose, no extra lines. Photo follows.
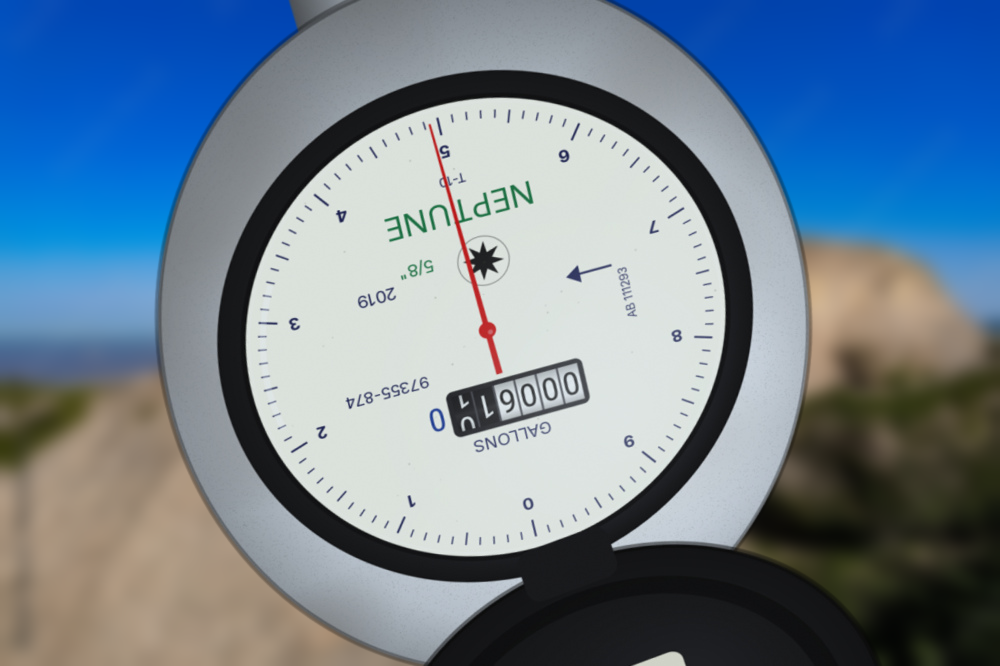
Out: 6104.9 gal
